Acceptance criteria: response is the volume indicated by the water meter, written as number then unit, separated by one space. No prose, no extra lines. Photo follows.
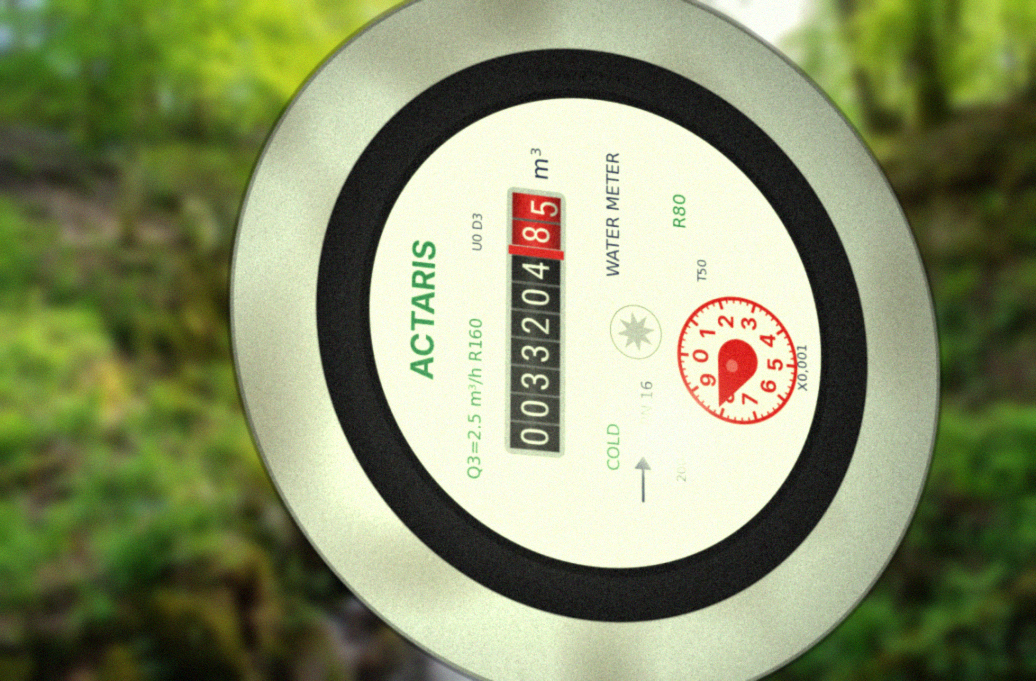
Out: 33204.848 m³
